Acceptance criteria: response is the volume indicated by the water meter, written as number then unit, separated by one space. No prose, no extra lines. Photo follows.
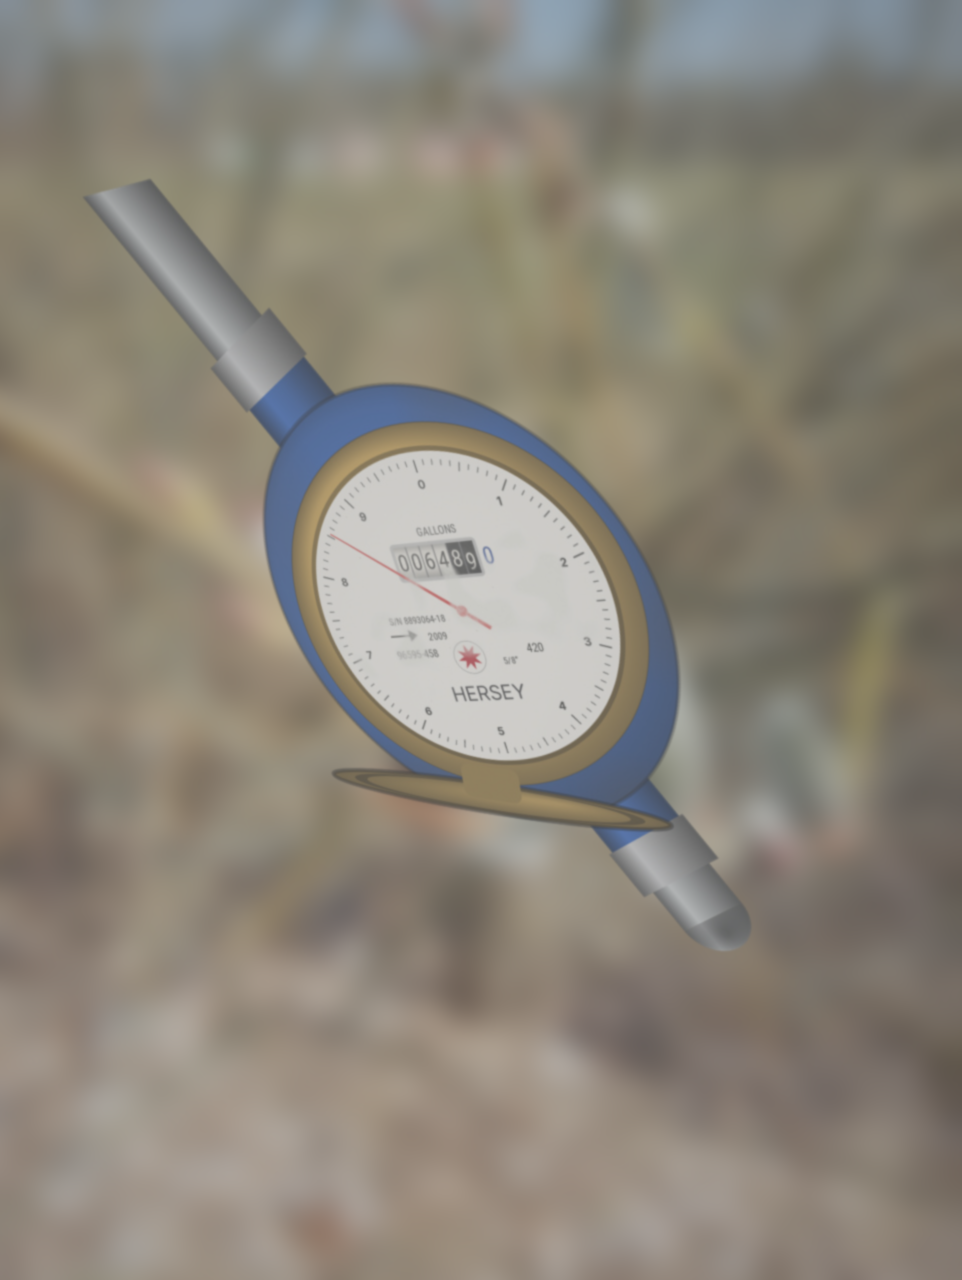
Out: 64888.5 gal
